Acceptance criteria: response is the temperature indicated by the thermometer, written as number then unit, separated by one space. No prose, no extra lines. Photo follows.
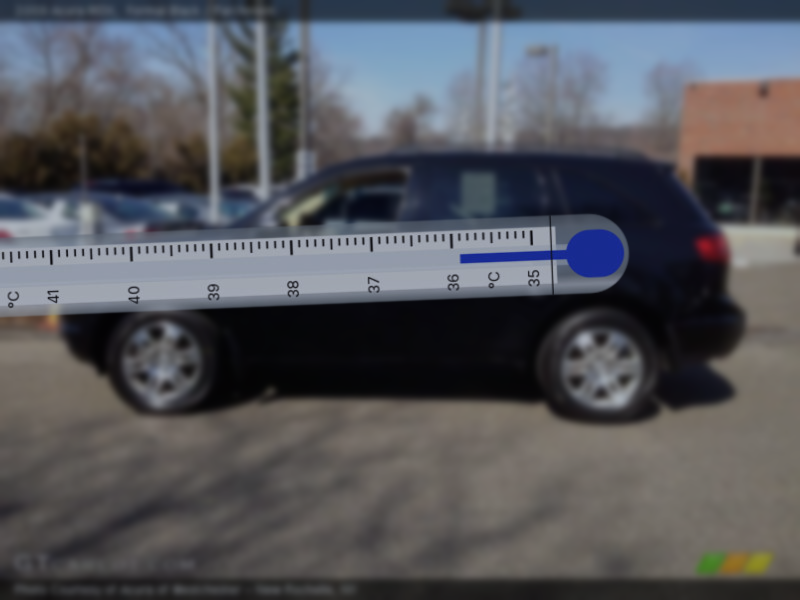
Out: 35.9 °C
